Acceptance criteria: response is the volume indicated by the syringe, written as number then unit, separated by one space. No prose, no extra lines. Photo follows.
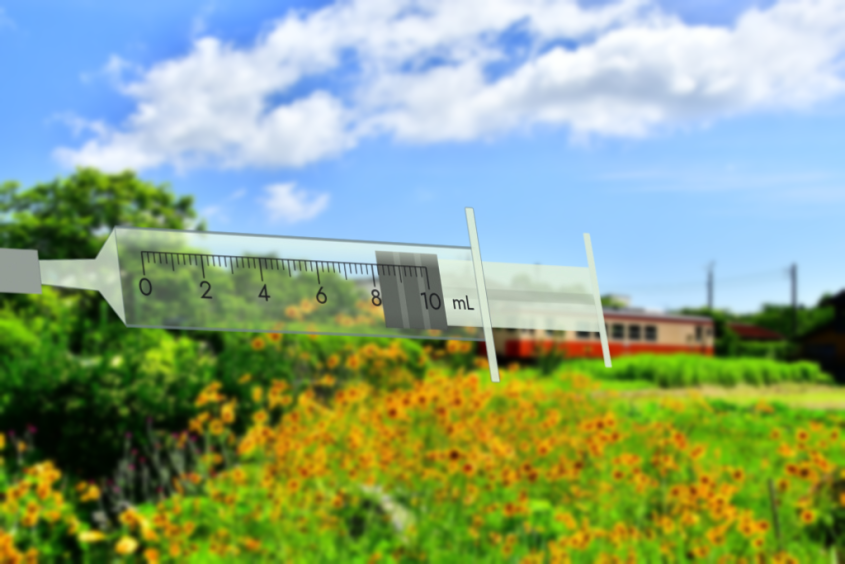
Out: 8.2 mL
